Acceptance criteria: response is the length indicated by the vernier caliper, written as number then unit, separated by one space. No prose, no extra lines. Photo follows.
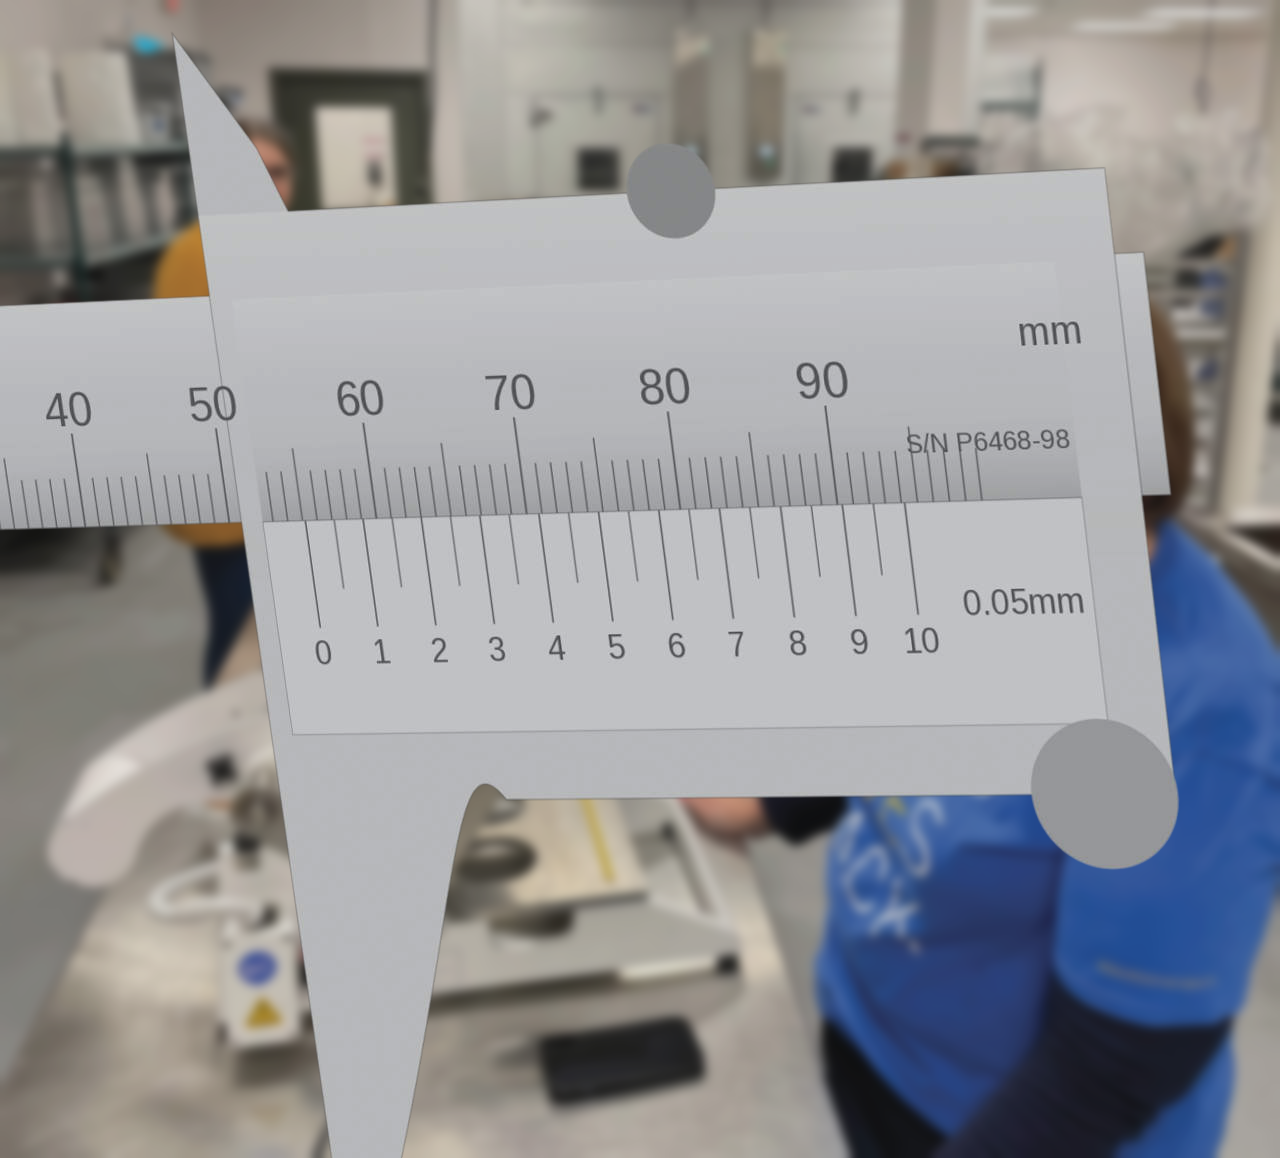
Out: 55.2 mm
